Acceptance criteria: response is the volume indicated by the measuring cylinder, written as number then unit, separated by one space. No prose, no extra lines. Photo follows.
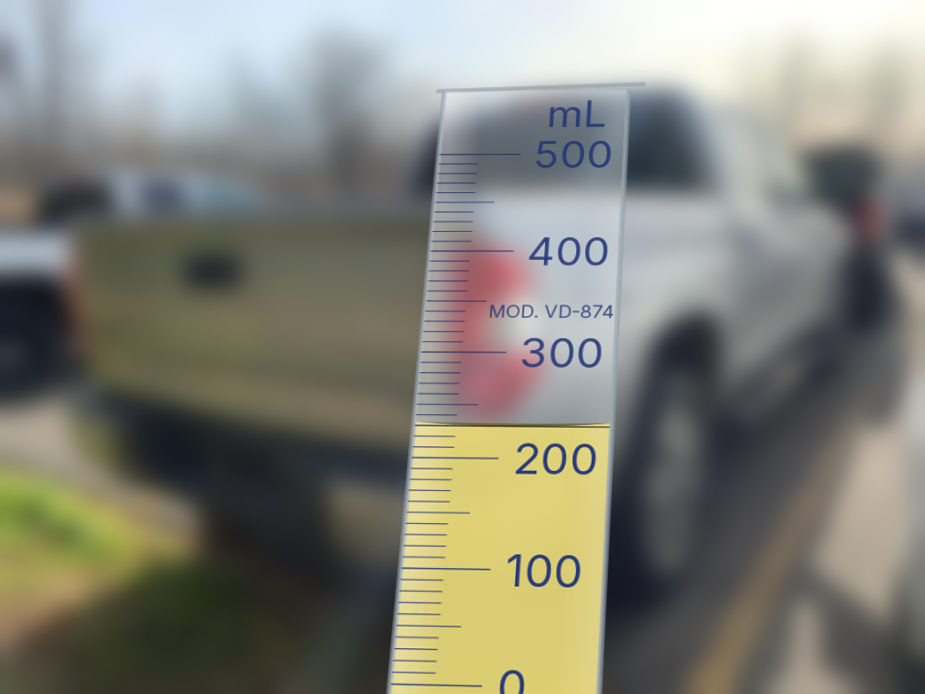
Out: 230 mL
